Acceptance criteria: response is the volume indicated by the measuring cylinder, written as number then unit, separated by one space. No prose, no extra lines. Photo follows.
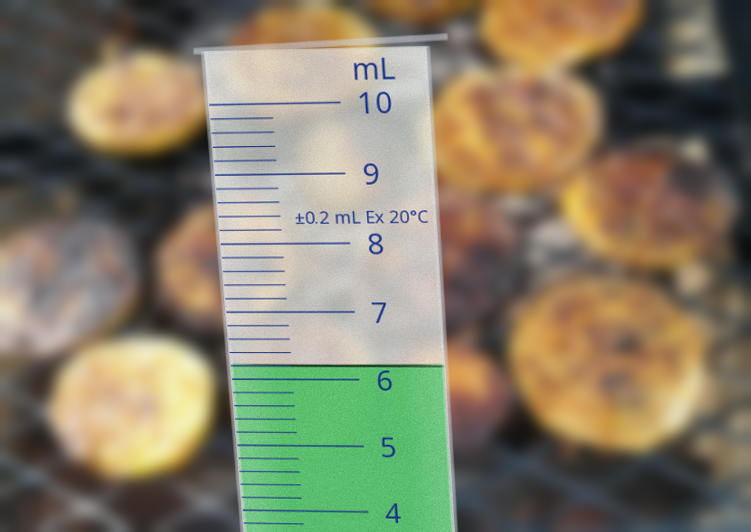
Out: 6.2 mL
